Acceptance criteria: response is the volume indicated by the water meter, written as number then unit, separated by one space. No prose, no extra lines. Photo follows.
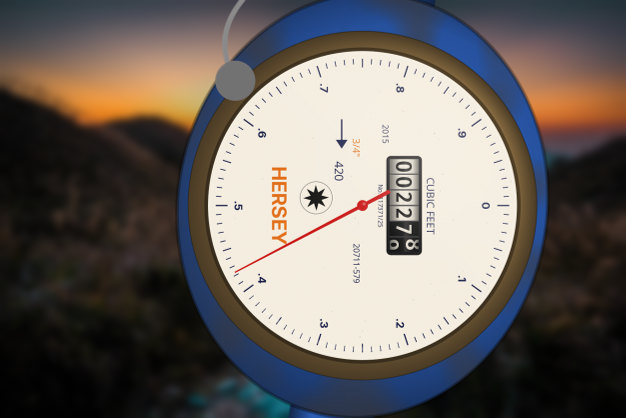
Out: 2278.42 ft³
